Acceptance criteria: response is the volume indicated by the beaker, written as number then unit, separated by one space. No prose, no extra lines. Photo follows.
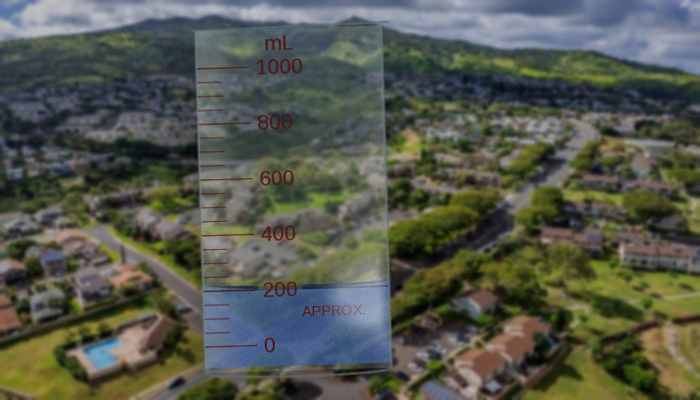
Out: 200 mL
